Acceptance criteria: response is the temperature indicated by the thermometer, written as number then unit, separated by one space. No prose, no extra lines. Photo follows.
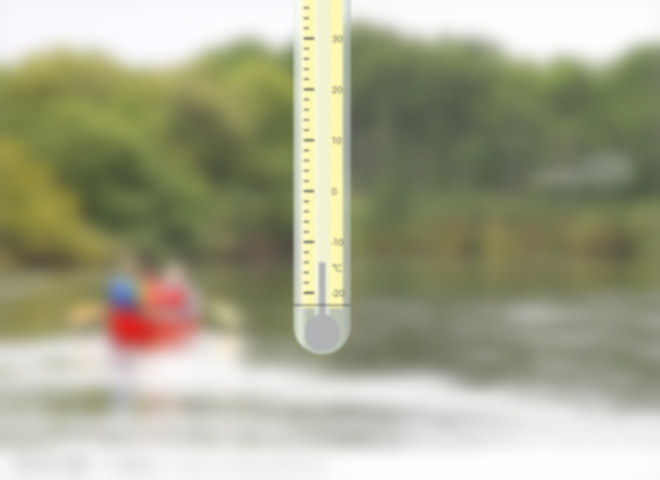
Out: -14 °C
